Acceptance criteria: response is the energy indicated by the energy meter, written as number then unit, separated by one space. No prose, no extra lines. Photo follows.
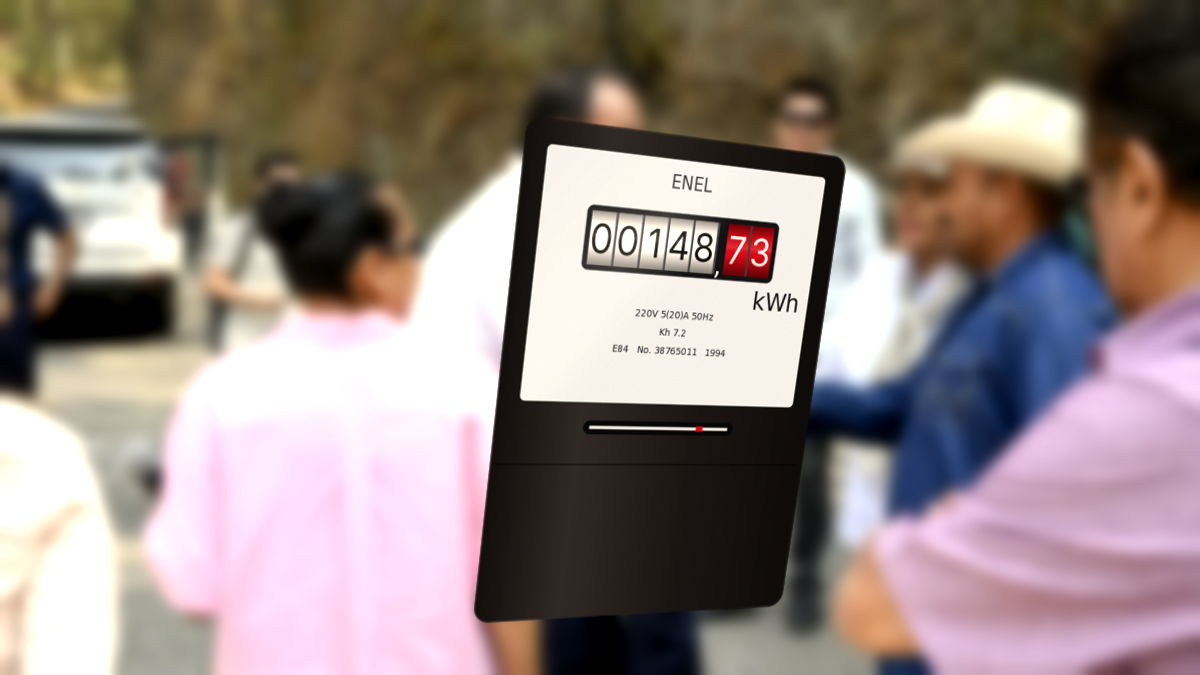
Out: 148.73 kWh
